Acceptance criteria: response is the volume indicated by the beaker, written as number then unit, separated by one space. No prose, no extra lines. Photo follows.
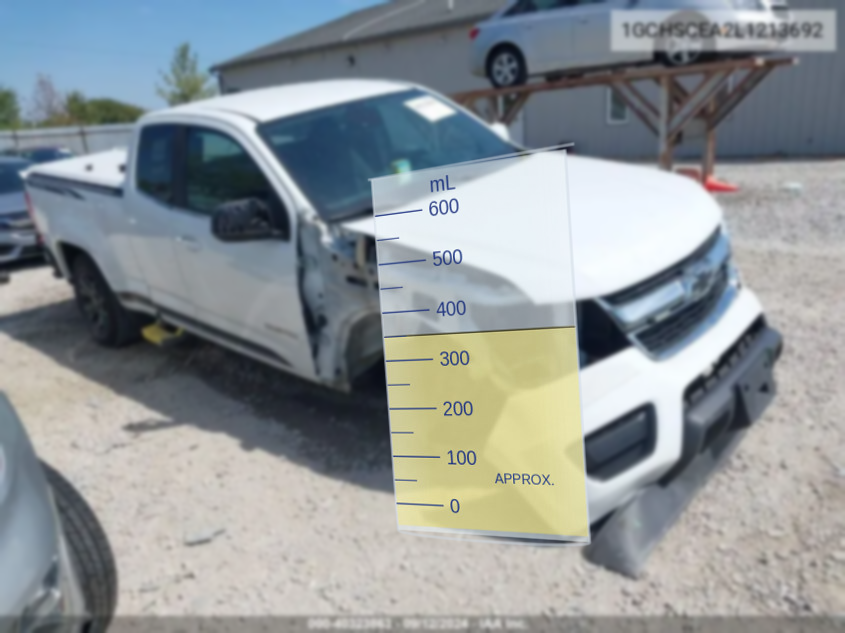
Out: 350 mL
